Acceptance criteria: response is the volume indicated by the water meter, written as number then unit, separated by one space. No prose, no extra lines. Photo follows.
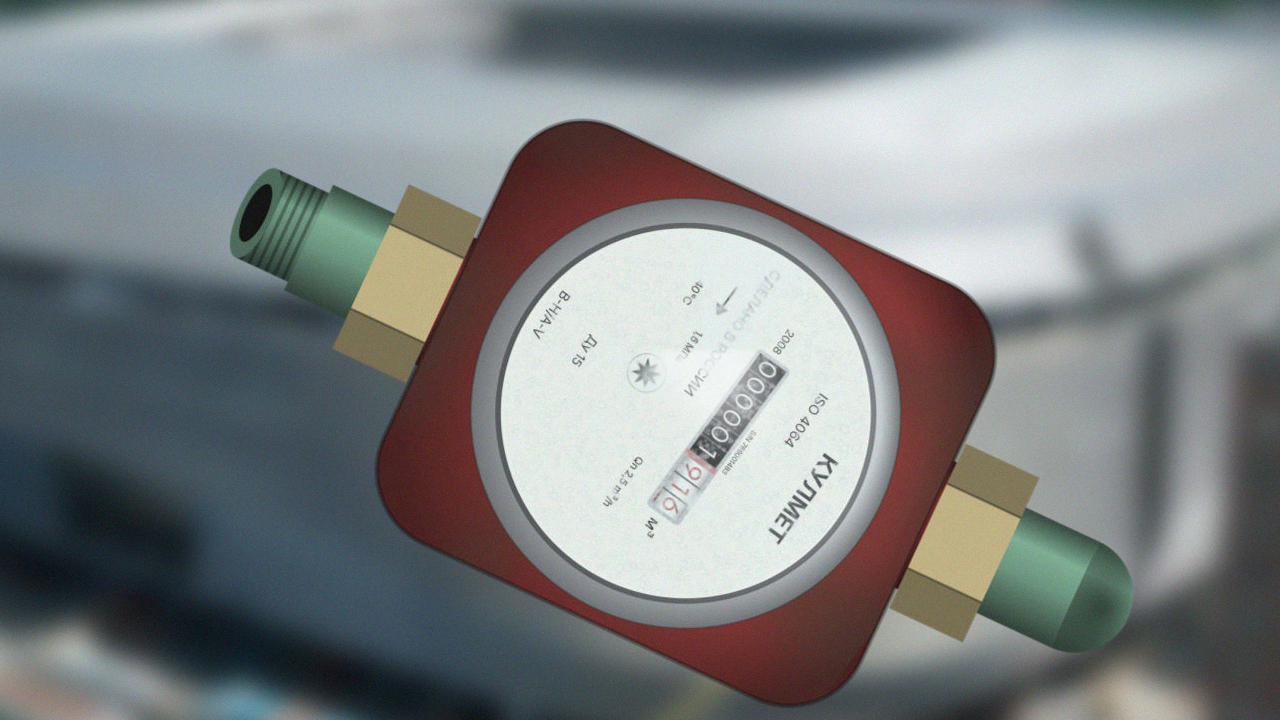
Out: 1.916 m³
